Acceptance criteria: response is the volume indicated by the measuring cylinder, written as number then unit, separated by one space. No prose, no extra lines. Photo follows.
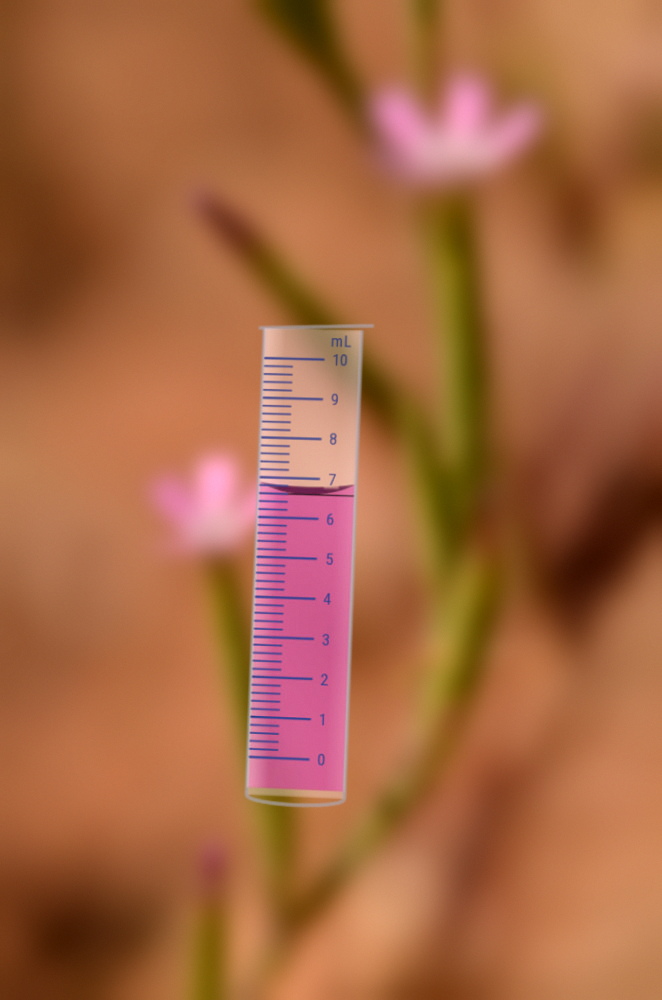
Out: 6.6 mL
